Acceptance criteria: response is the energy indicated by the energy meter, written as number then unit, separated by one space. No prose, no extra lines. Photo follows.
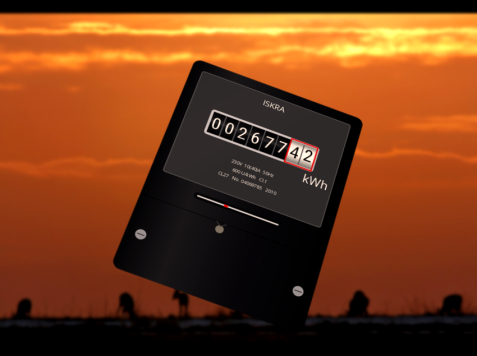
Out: 2677.42 kWh
